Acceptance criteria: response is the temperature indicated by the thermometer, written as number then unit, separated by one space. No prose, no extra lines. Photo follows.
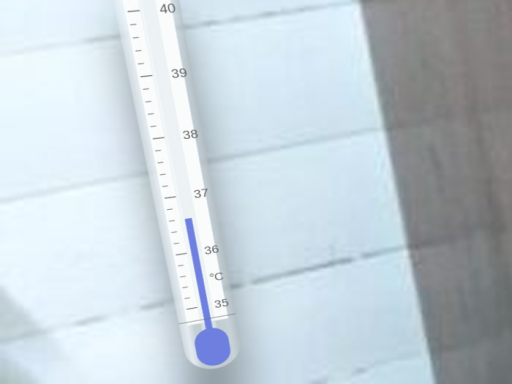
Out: 36.6 °C
